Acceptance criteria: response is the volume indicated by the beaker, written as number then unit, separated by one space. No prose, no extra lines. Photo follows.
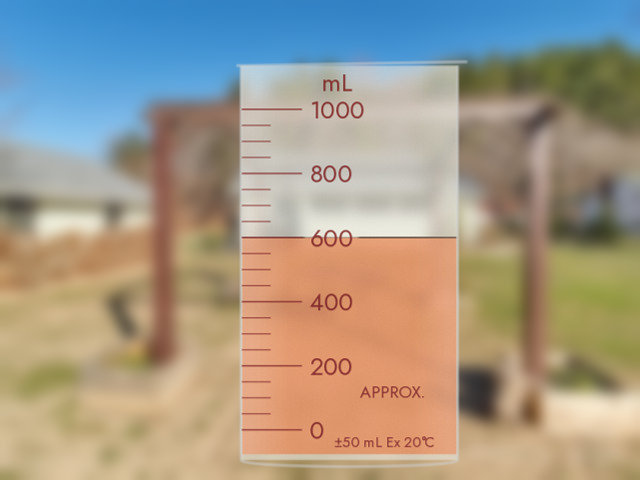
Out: 600 mL
